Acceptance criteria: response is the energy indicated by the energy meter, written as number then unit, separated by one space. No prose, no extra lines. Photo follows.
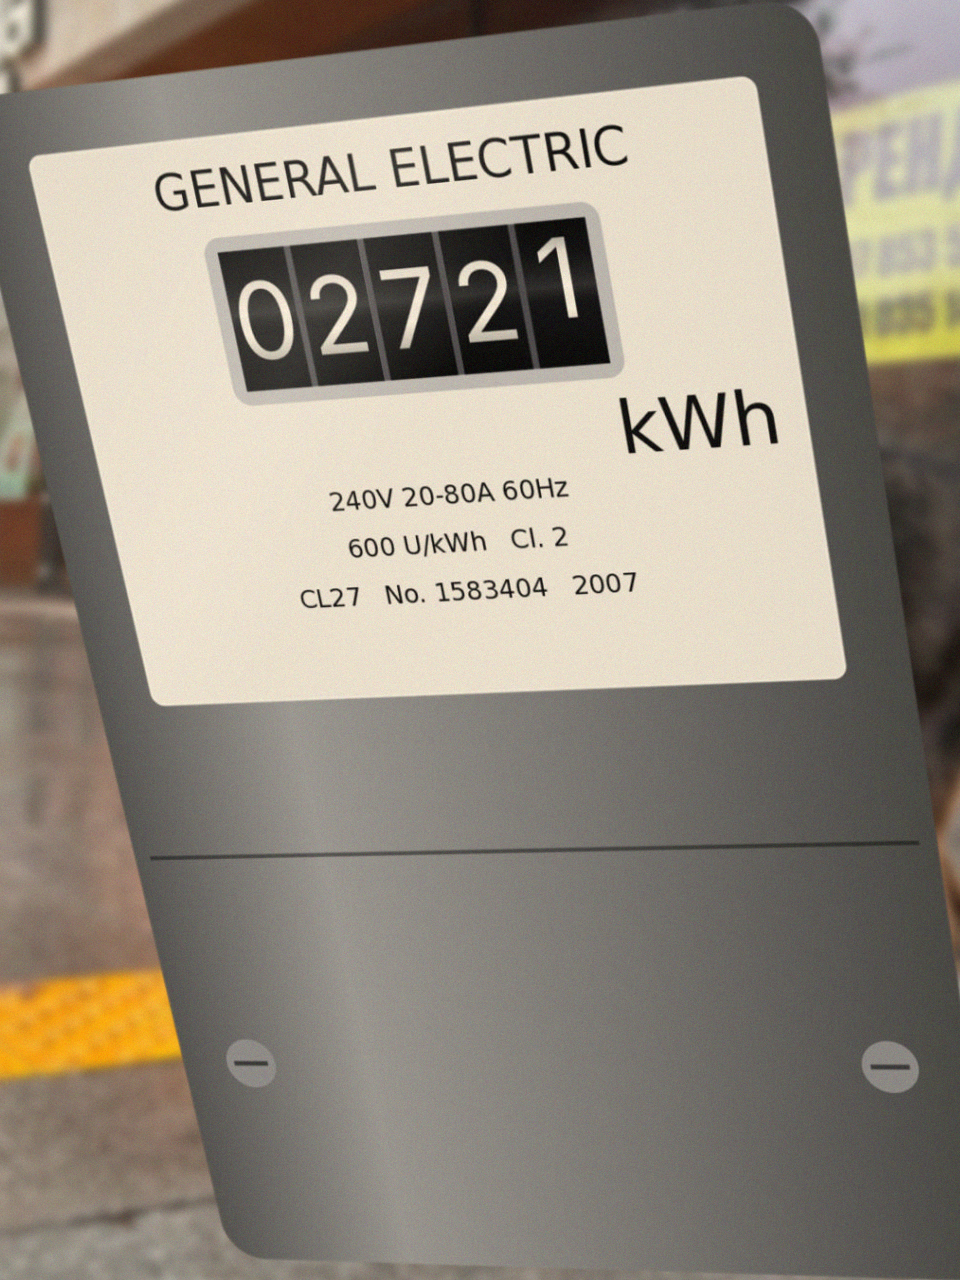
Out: 2721 kWh
